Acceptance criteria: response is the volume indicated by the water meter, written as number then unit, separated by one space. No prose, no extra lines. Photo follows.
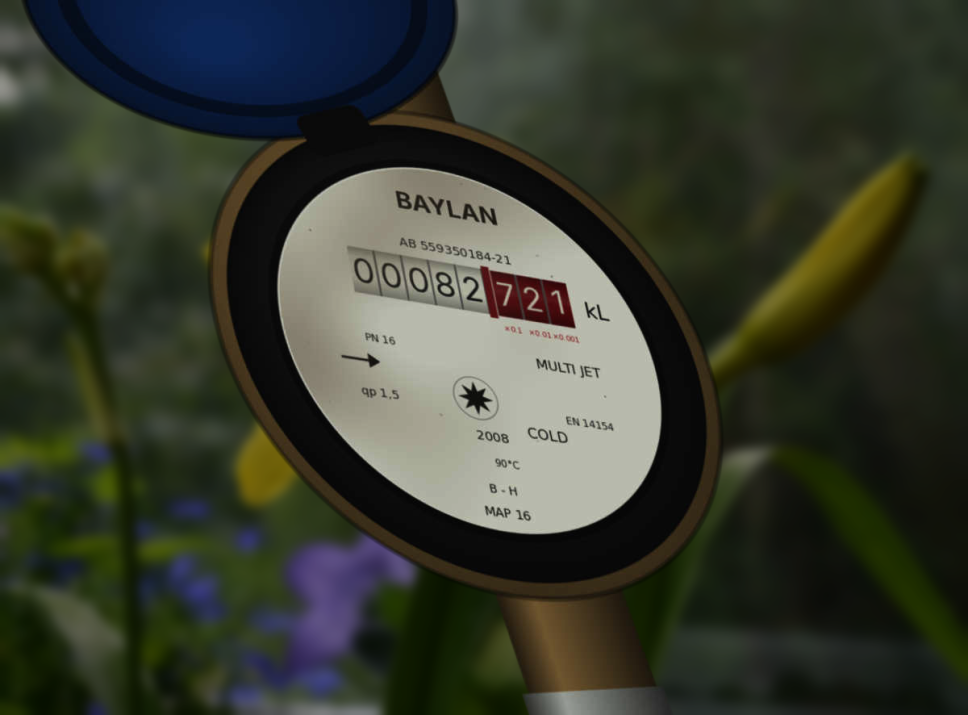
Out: 82.721 kL
